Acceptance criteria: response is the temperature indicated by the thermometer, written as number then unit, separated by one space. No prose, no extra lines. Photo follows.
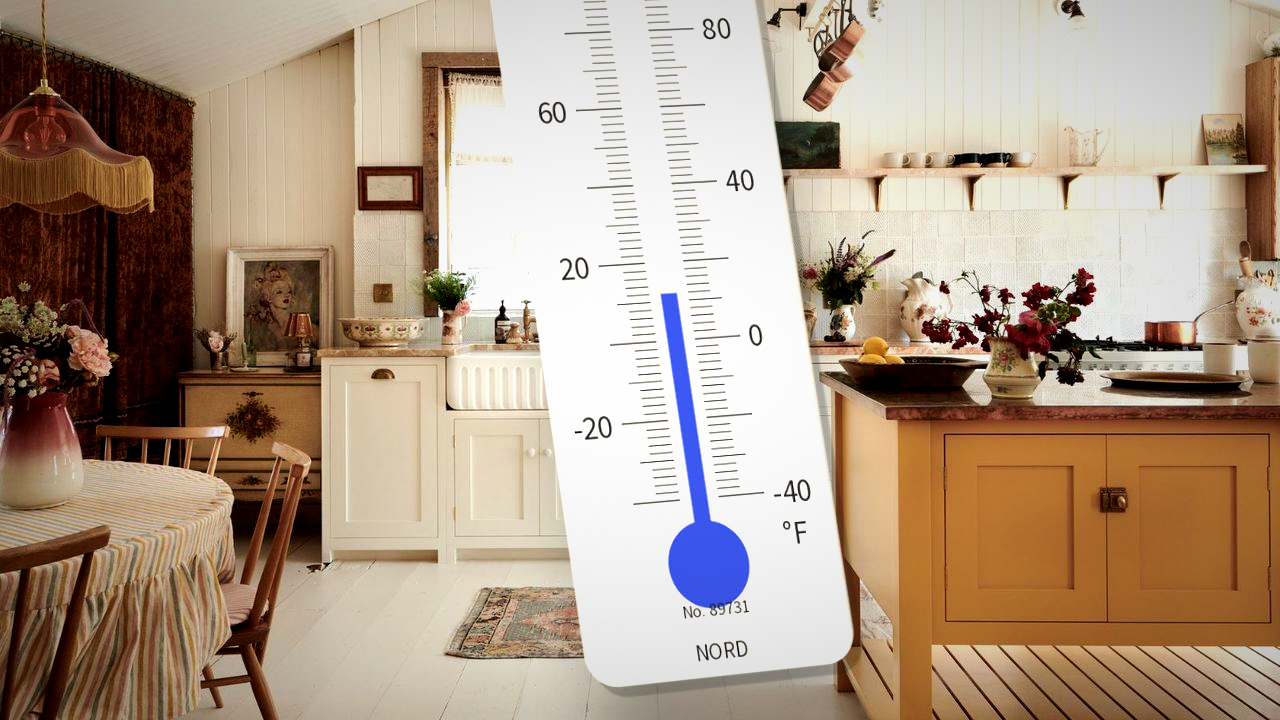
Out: 12 °F
